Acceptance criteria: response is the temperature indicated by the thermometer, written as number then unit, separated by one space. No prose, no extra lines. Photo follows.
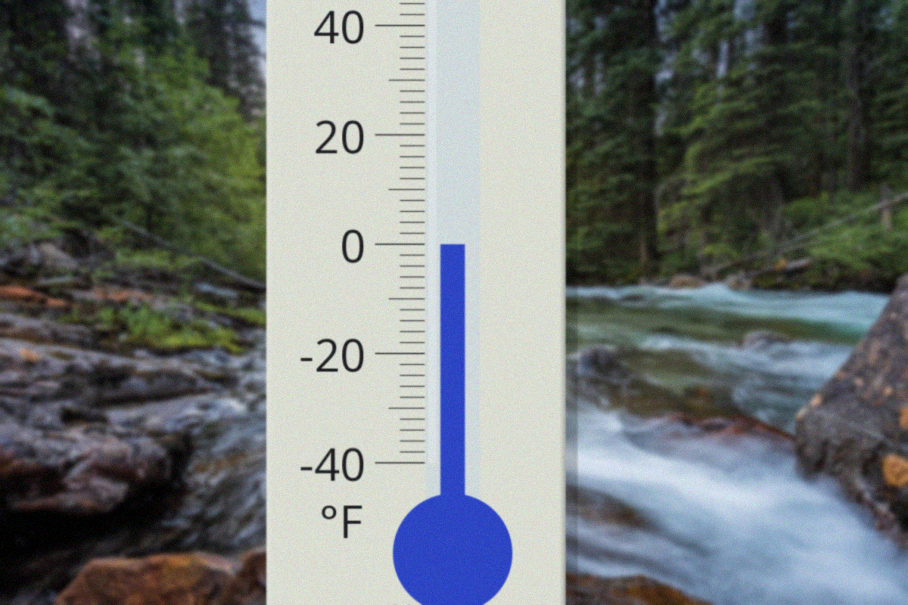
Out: 0 °F
